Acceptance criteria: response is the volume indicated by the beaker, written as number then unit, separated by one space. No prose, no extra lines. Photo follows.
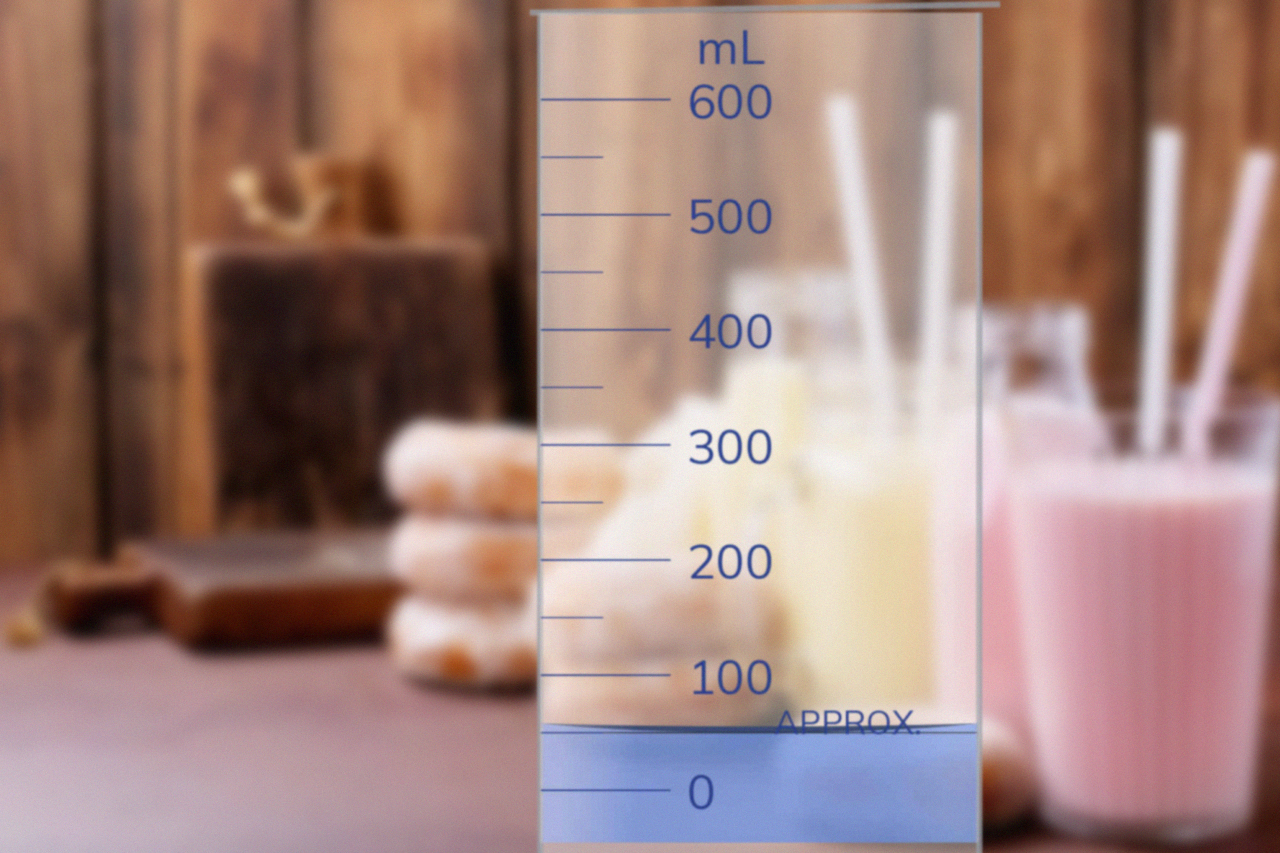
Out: 50 mL
